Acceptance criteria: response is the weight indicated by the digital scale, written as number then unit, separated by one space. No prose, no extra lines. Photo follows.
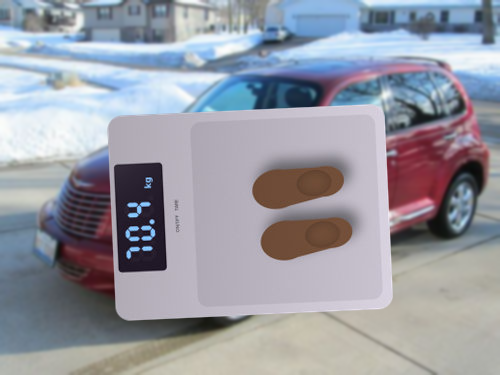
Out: 70.4 kg
